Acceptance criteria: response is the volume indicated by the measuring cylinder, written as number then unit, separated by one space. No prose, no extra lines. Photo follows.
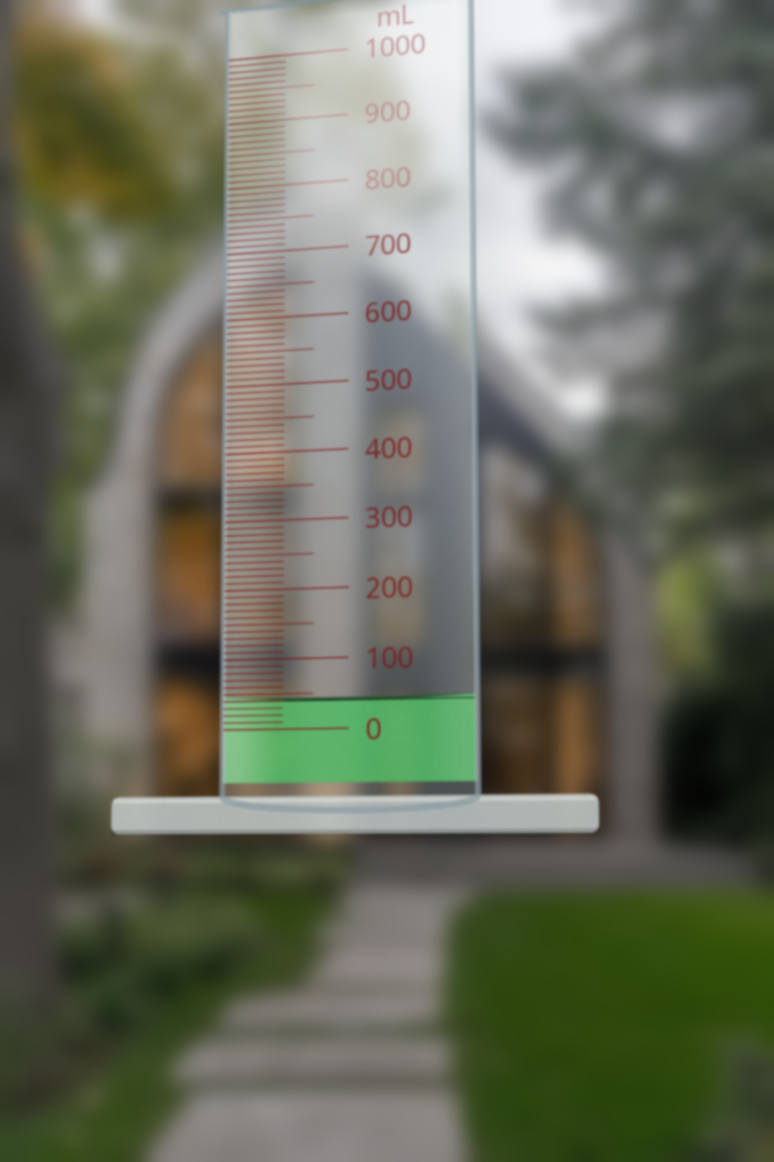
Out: 40 mL
